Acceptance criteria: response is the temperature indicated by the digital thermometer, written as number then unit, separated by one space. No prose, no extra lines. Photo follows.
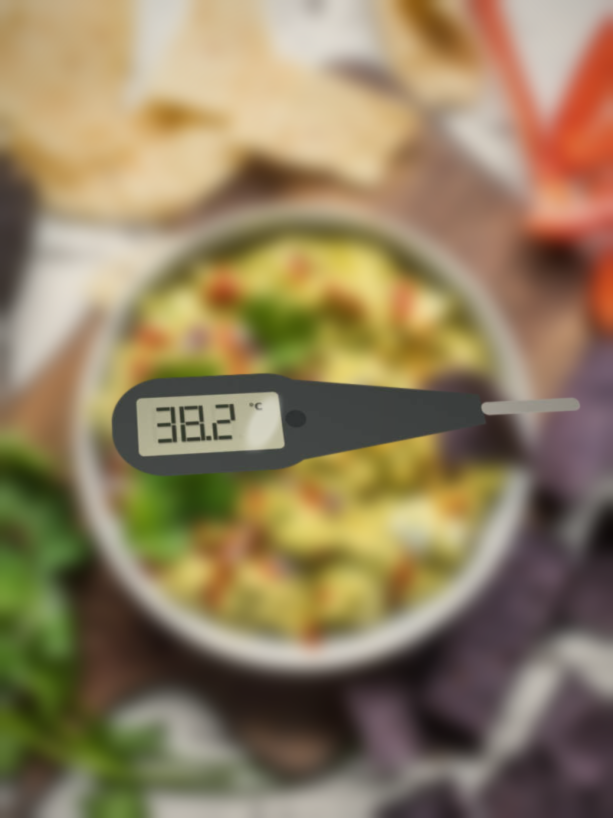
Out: 38.2 °C
